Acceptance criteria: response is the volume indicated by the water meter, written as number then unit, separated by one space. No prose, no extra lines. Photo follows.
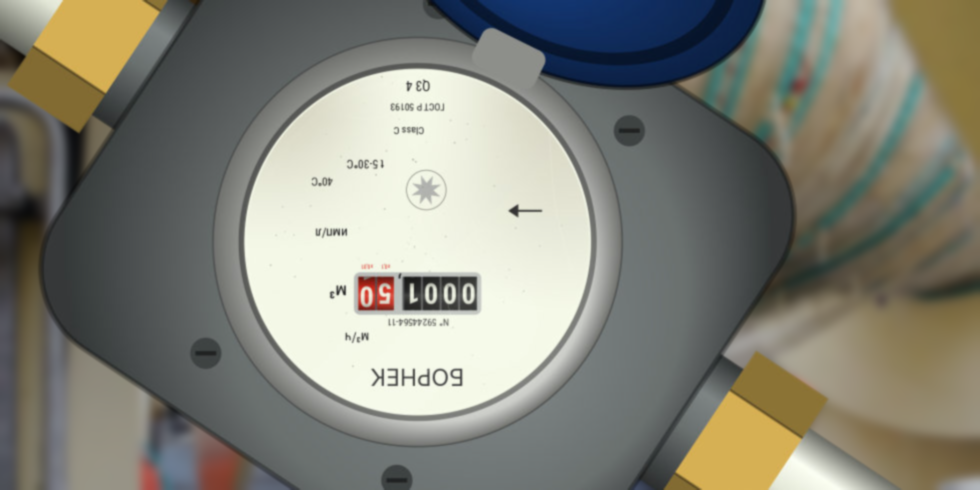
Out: 1.50 m³
